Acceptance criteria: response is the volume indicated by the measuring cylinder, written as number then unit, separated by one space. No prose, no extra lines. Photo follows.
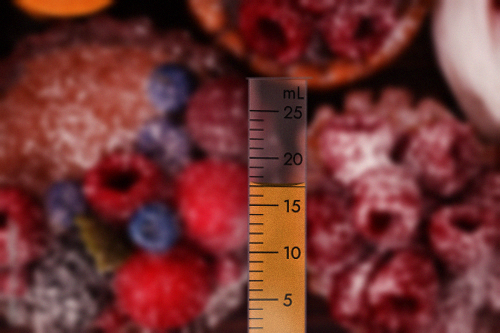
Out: 17 mL
